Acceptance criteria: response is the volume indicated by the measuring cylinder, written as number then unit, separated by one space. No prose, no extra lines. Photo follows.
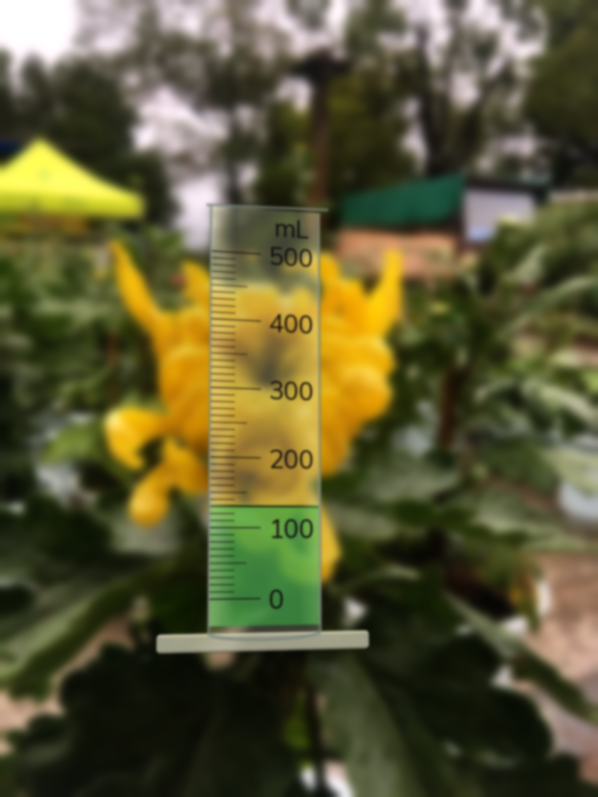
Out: 130 mL
